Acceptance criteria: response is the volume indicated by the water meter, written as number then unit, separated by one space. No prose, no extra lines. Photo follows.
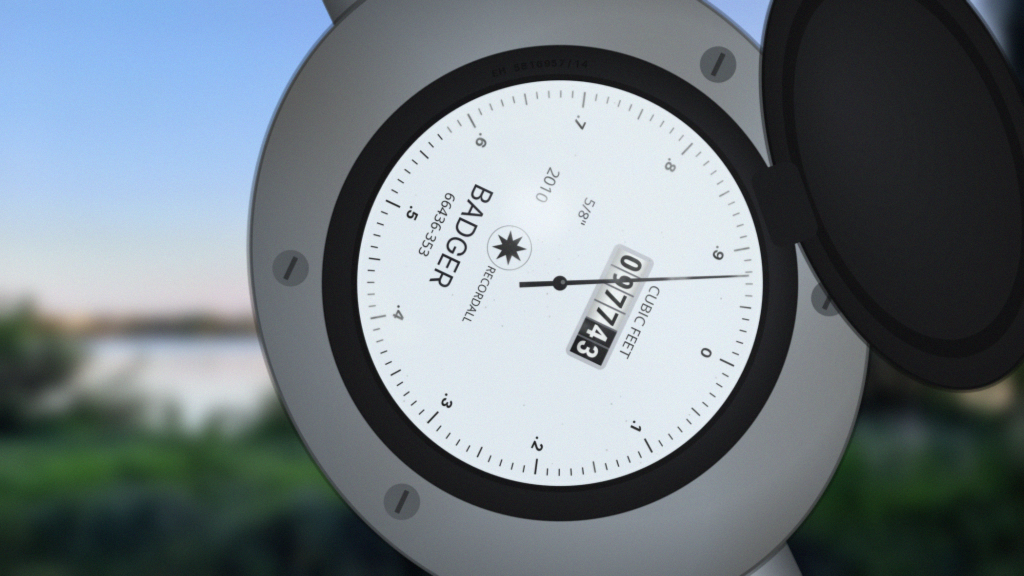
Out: 97742.92 ft³
